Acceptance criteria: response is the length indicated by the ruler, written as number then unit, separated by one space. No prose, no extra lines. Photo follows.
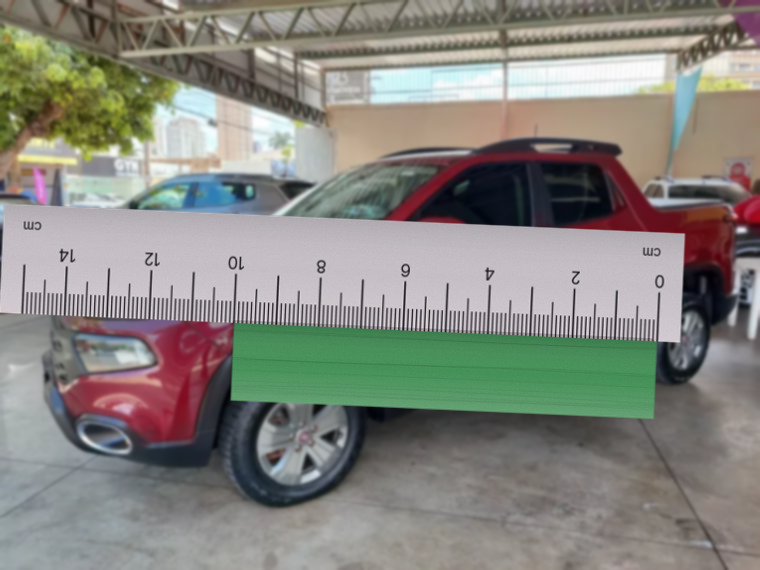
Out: 10 cm
